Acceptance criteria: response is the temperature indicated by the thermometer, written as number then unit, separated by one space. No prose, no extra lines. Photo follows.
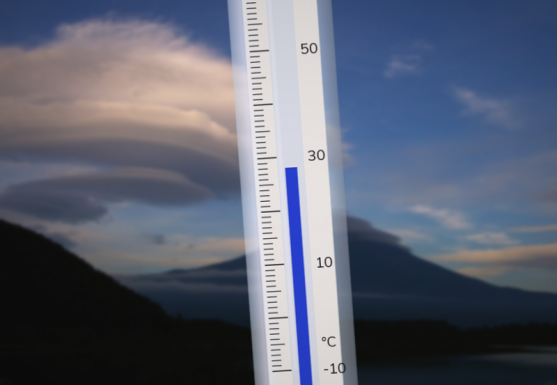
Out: 28 °C
